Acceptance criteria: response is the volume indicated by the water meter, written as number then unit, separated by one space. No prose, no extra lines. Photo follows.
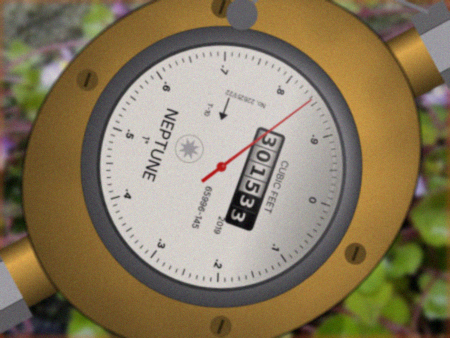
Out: 301532.84 ft³
